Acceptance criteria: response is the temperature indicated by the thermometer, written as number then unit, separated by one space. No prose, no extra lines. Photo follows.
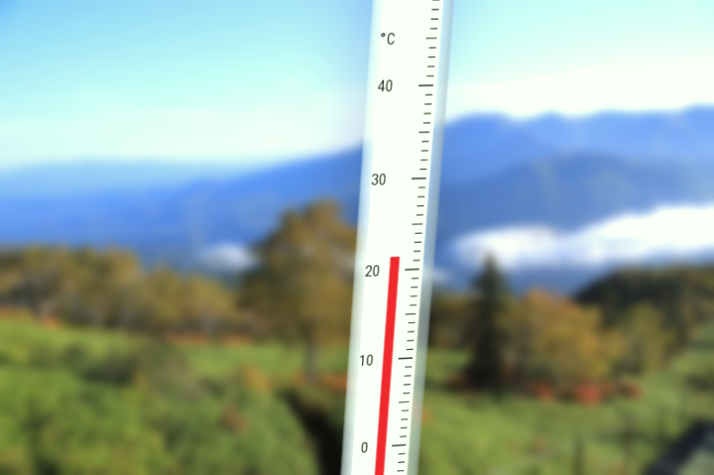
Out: 21.5 °C
